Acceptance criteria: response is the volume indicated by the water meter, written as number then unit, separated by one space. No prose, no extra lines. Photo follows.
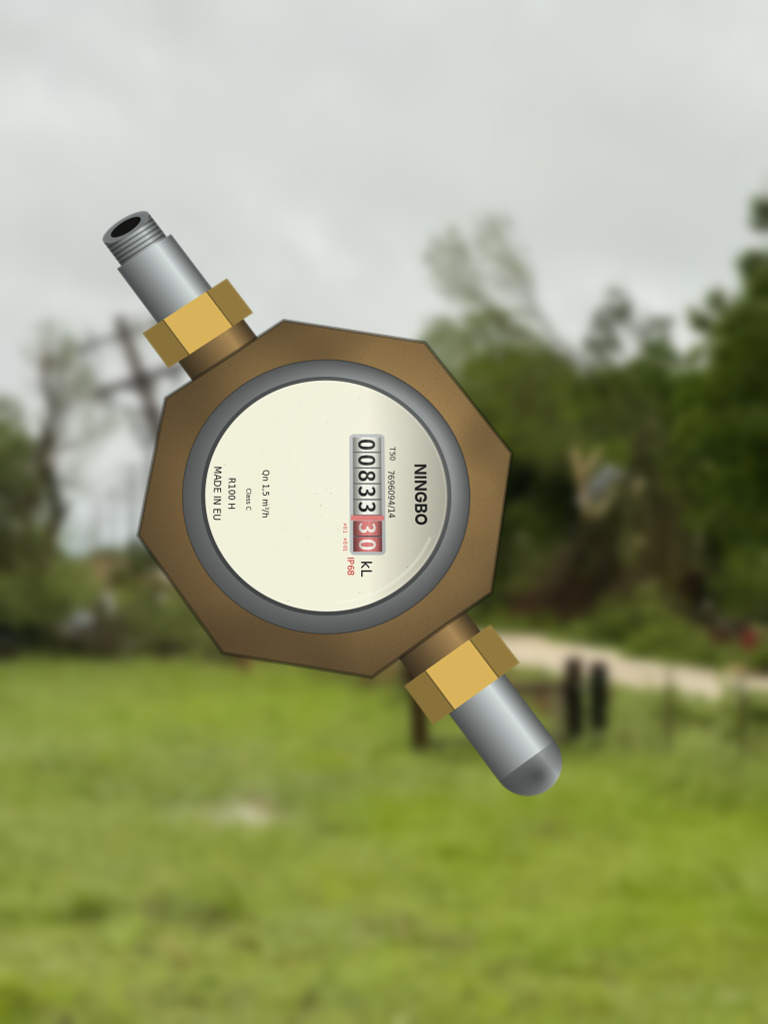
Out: 833.30 kL
